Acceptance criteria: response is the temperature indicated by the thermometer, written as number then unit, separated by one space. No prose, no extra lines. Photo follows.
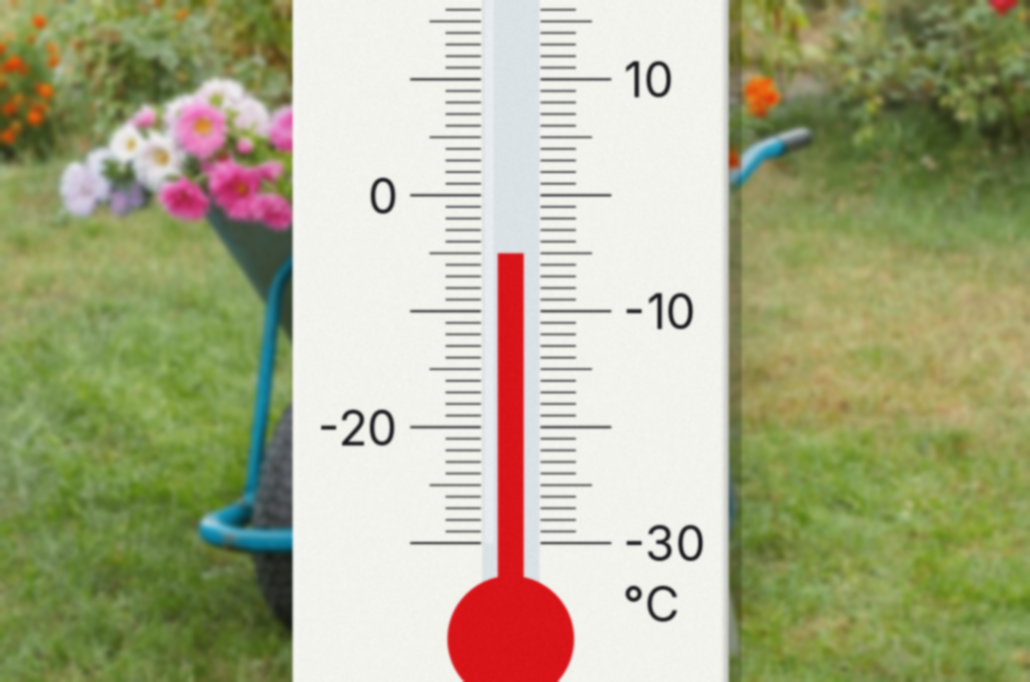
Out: -5 °C
